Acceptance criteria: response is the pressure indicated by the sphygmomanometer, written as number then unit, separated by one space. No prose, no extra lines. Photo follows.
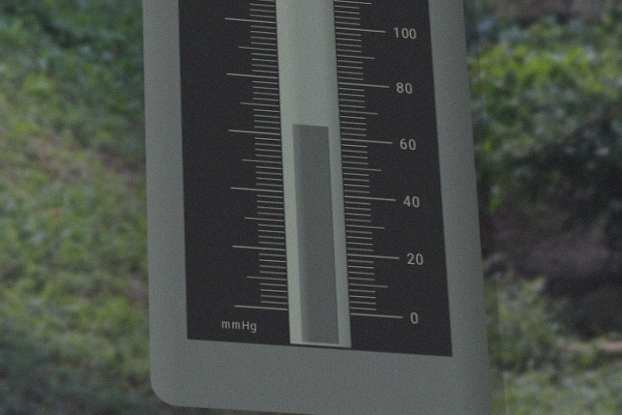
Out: 64 mmHg
